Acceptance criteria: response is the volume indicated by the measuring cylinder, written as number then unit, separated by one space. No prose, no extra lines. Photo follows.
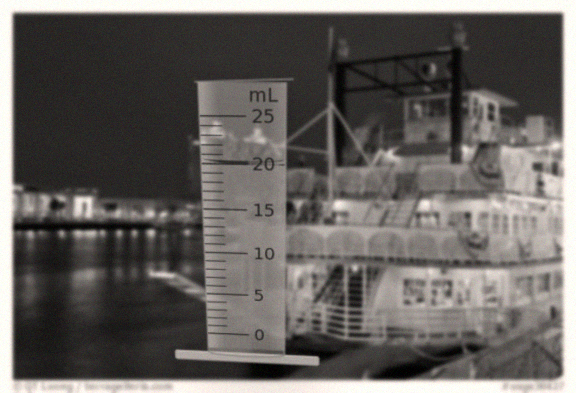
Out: 20 mL
